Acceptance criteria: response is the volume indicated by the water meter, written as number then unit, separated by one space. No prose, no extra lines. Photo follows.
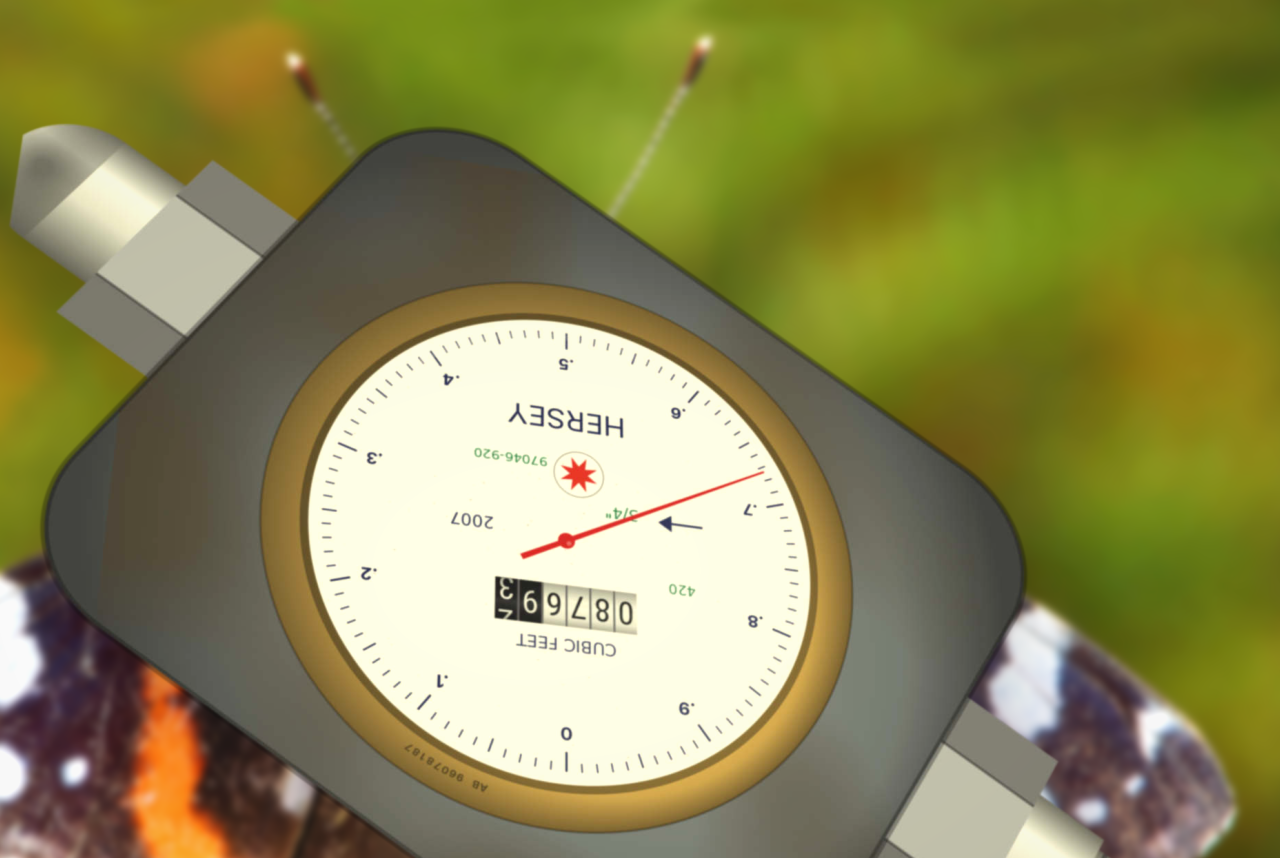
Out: 87692.67 ft³
